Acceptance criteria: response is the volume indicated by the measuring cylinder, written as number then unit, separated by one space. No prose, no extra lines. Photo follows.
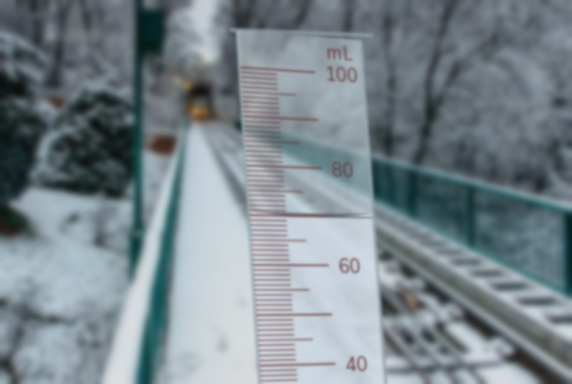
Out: 70 mL
